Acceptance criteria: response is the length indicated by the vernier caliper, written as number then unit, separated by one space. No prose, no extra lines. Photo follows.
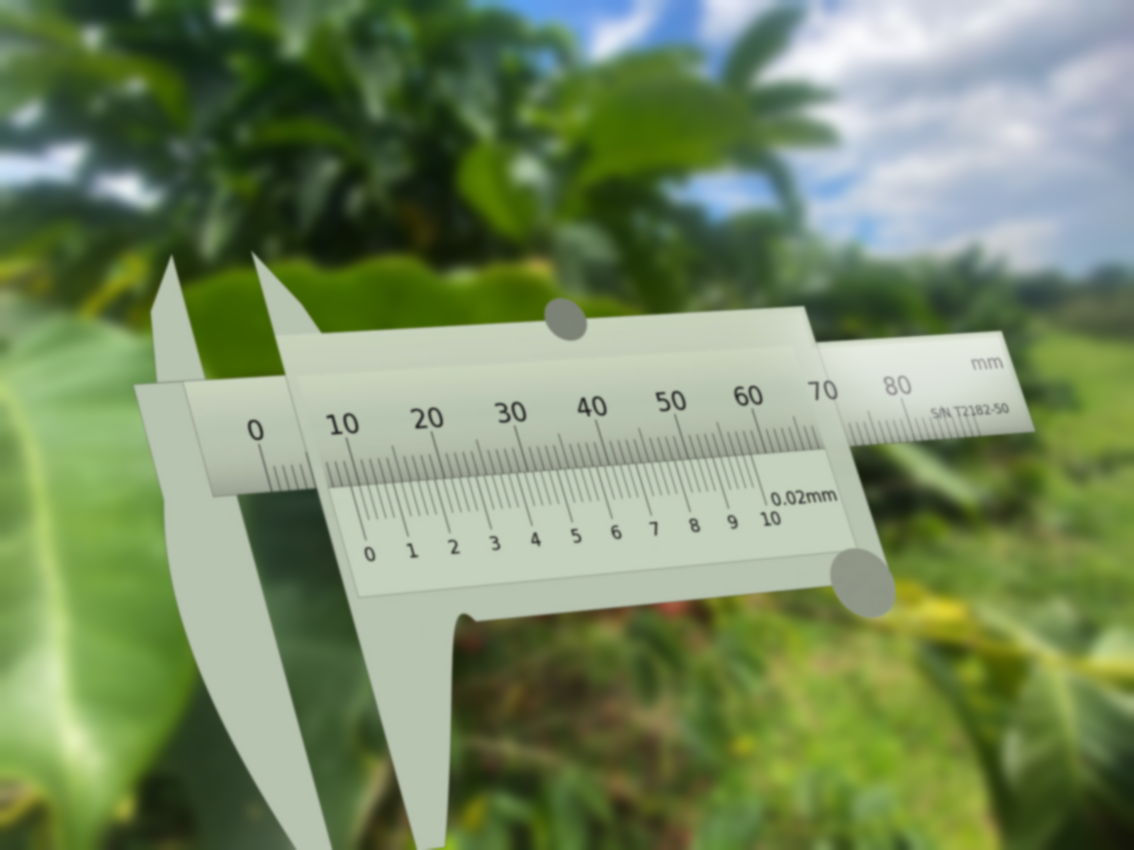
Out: 9.0 mm
